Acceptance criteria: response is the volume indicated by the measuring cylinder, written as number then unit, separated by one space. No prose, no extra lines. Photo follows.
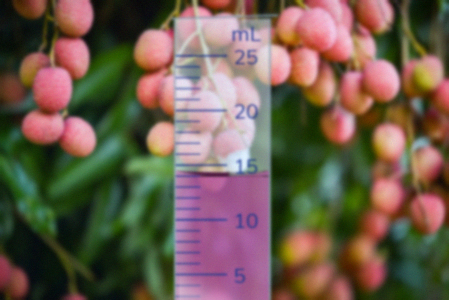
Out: 14 mL
